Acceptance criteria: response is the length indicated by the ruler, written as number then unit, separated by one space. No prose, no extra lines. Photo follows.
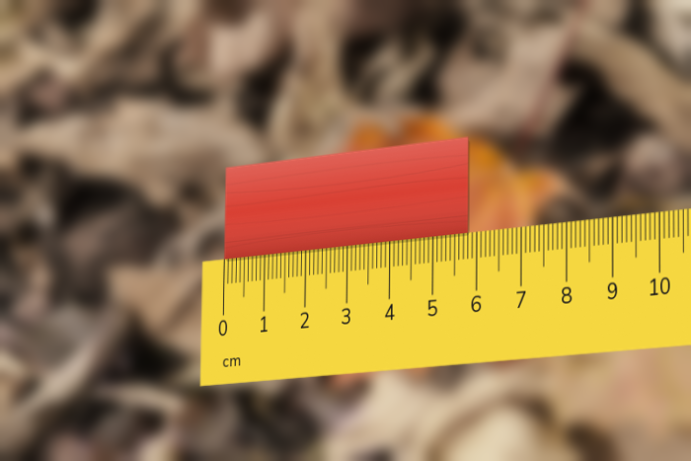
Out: 5.8 cm
